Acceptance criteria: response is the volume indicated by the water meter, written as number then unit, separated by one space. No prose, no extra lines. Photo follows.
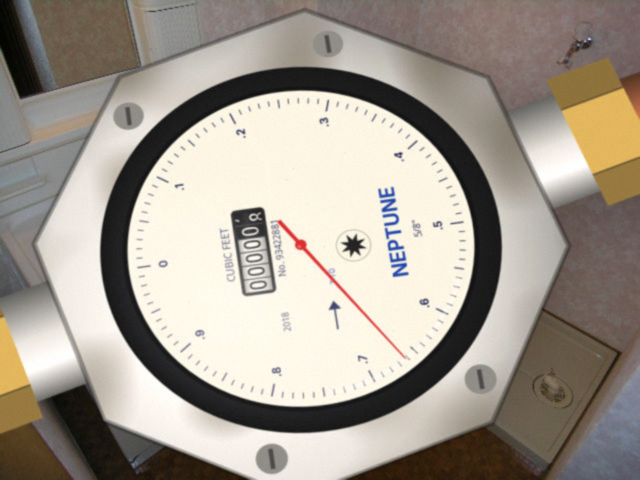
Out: 7.66 ft³
